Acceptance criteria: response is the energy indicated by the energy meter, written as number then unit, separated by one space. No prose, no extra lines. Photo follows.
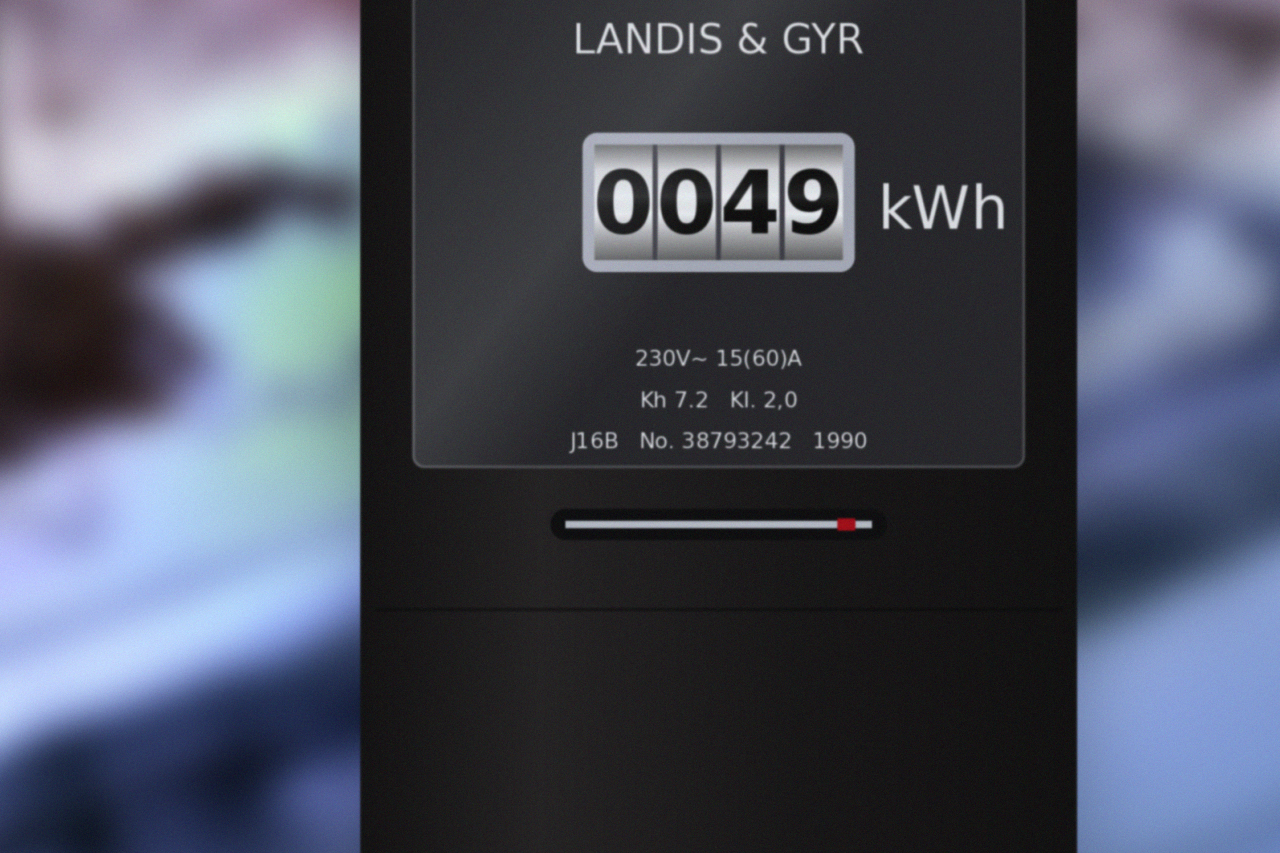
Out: 49 kWh
